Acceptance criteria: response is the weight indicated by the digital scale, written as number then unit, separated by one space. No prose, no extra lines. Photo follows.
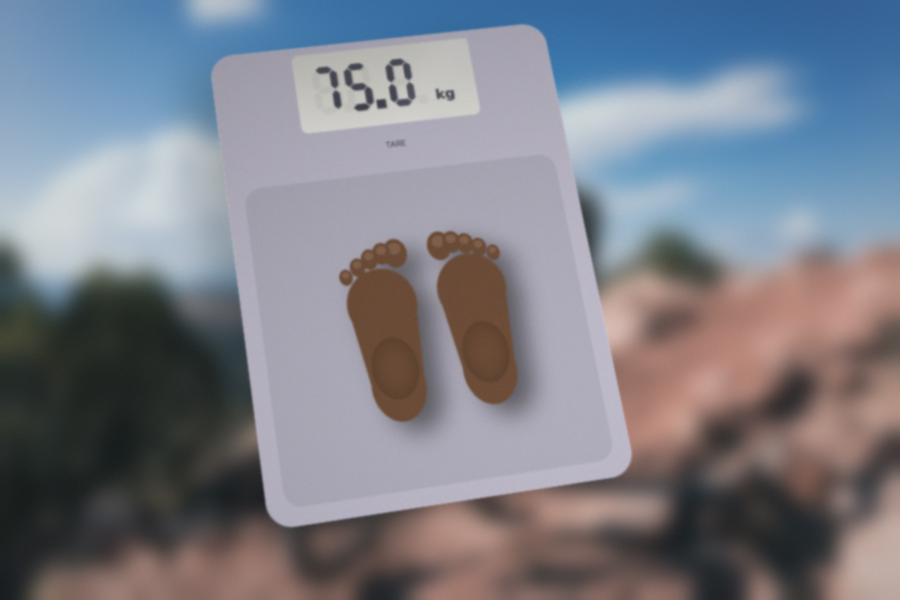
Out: 75.0 kg
